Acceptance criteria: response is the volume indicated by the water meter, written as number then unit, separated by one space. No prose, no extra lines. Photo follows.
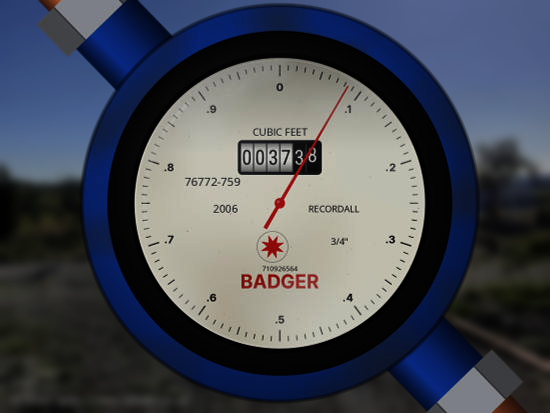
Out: 3738.08 ft³
